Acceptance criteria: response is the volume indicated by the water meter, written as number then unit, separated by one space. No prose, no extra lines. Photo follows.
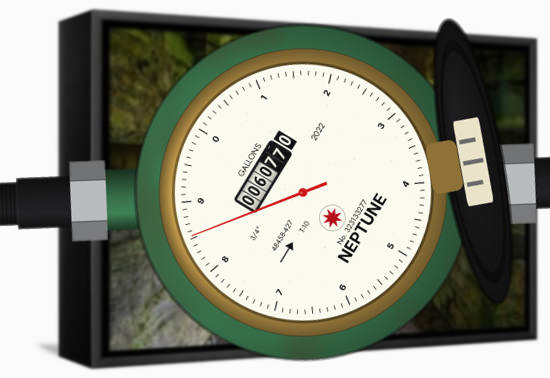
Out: 60768.5 gal
